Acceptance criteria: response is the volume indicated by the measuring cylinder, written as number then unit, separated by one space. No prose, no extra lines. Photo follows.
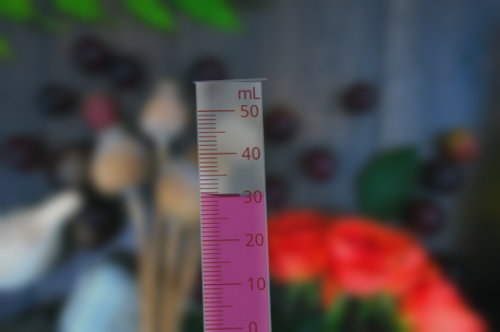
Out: 30 mL
